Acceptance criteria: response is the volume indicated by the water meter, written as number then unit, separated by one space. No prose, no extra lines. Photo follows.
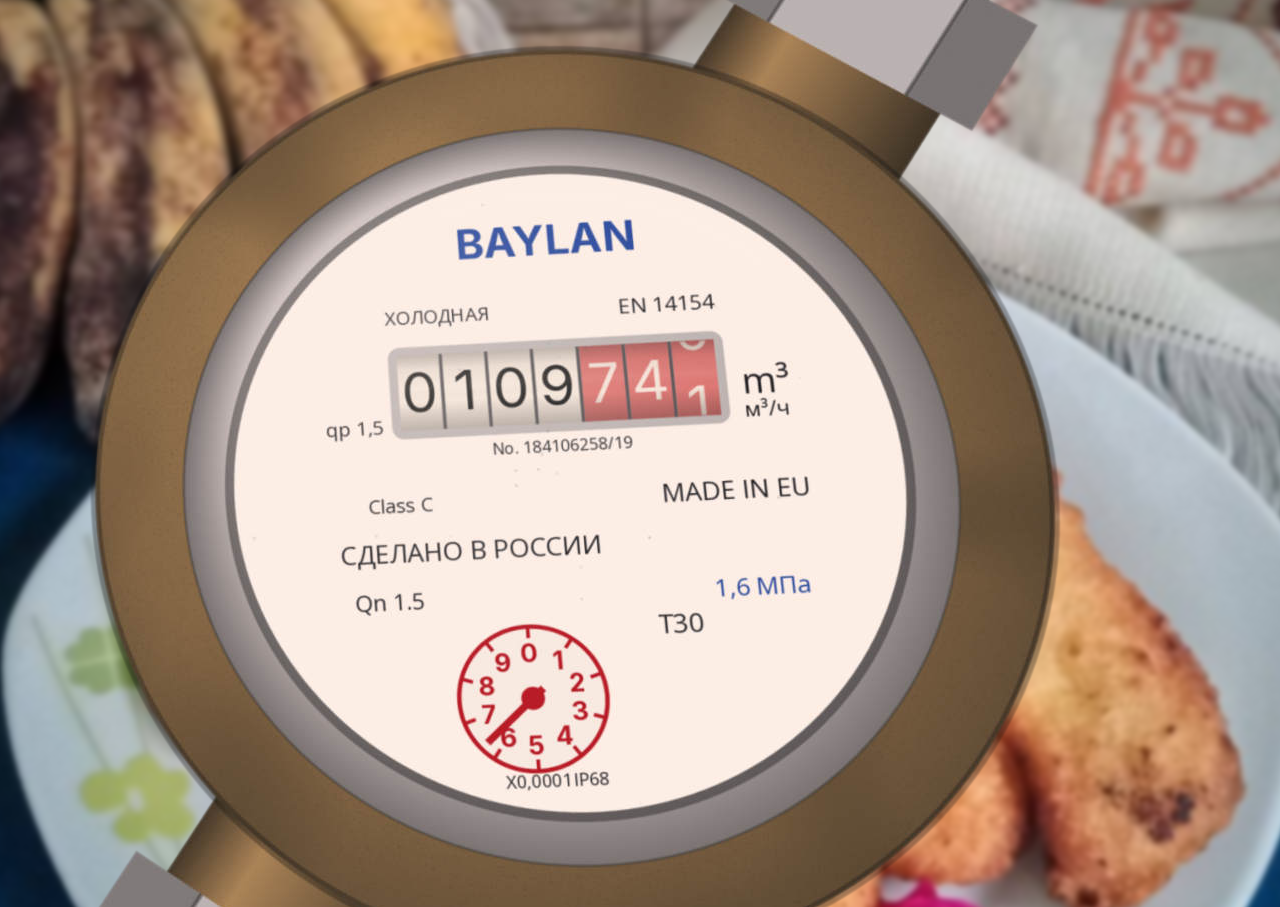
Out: 109.7406 m³
